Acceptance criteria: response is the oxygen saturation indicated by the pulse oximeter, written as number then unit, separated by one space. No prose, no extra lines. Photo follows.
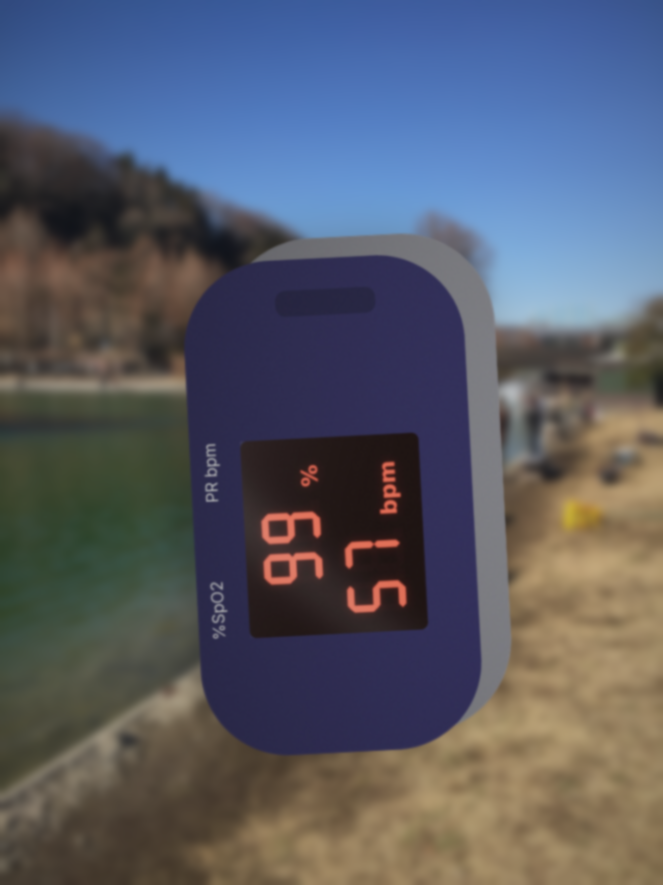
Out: 99 %
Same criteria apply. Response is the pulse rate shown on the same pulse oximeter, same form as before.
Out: 57 bpm
